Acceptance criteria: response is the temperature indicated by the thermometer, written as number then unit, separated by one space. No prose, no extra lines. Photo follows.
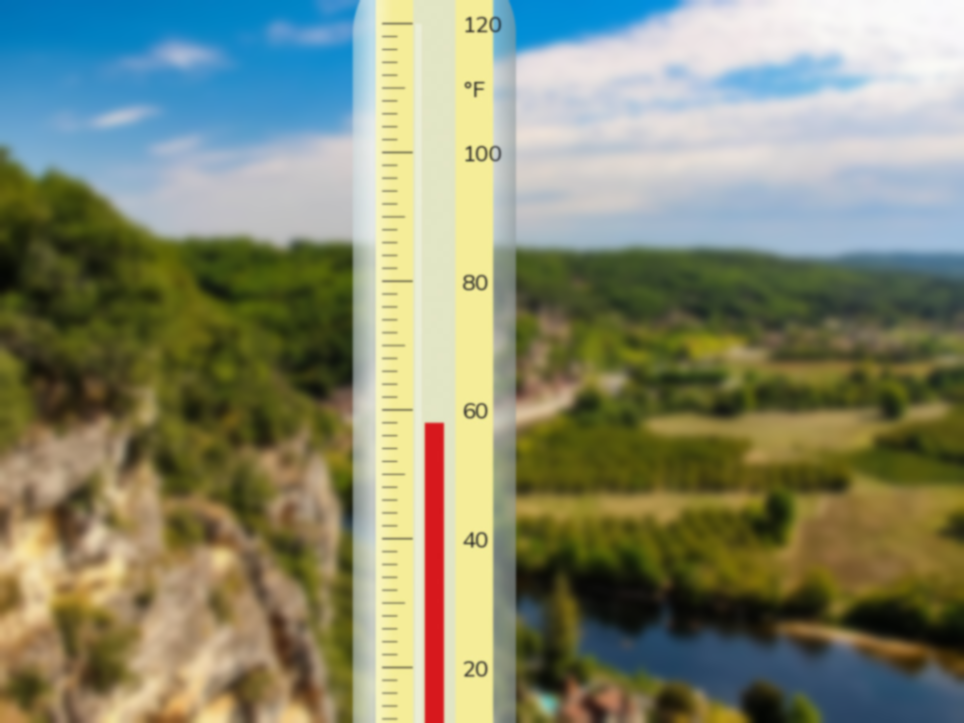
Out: 58 °F
